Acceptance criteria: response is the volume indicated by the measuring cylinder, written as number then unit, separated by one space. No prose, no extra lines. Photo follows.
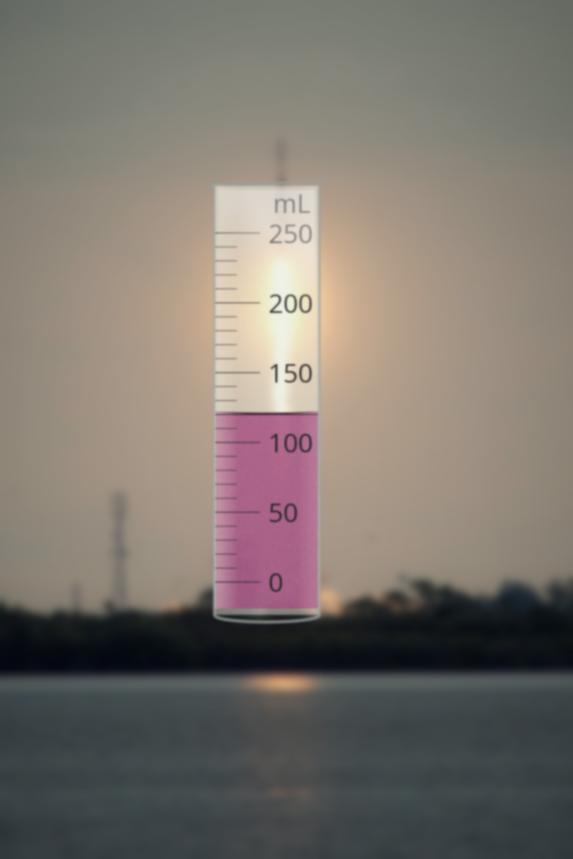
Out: 120 mL
